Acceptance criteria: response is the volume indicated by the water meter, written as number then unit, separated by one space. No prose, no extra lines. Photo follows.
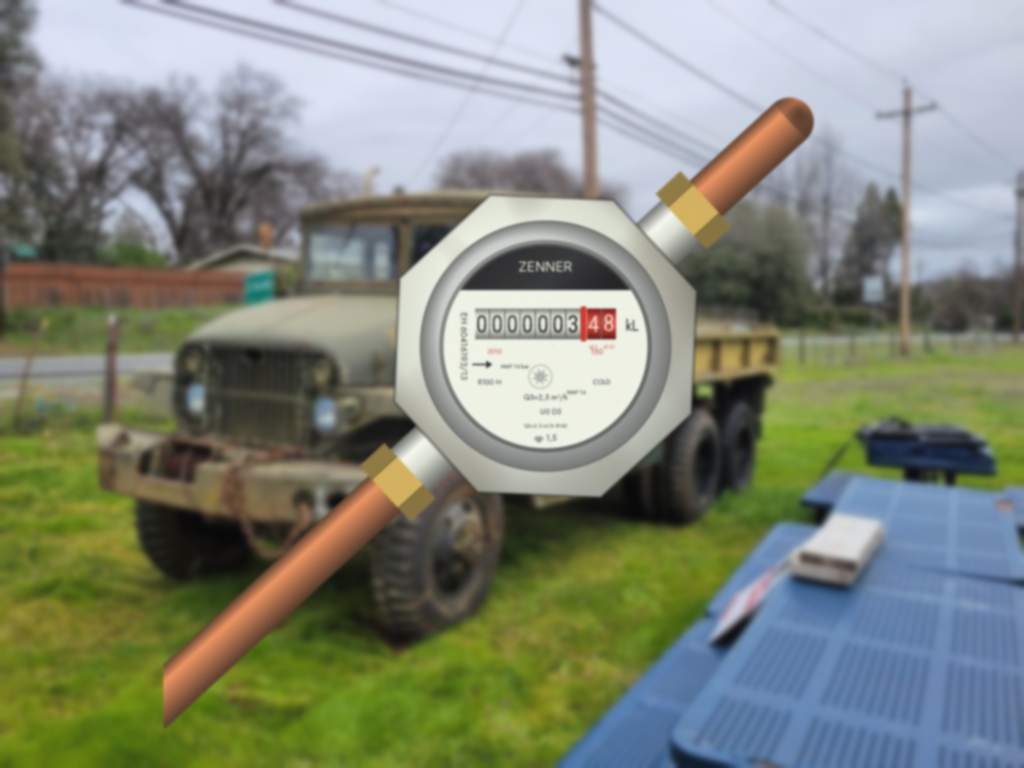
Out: 3.48 kL
